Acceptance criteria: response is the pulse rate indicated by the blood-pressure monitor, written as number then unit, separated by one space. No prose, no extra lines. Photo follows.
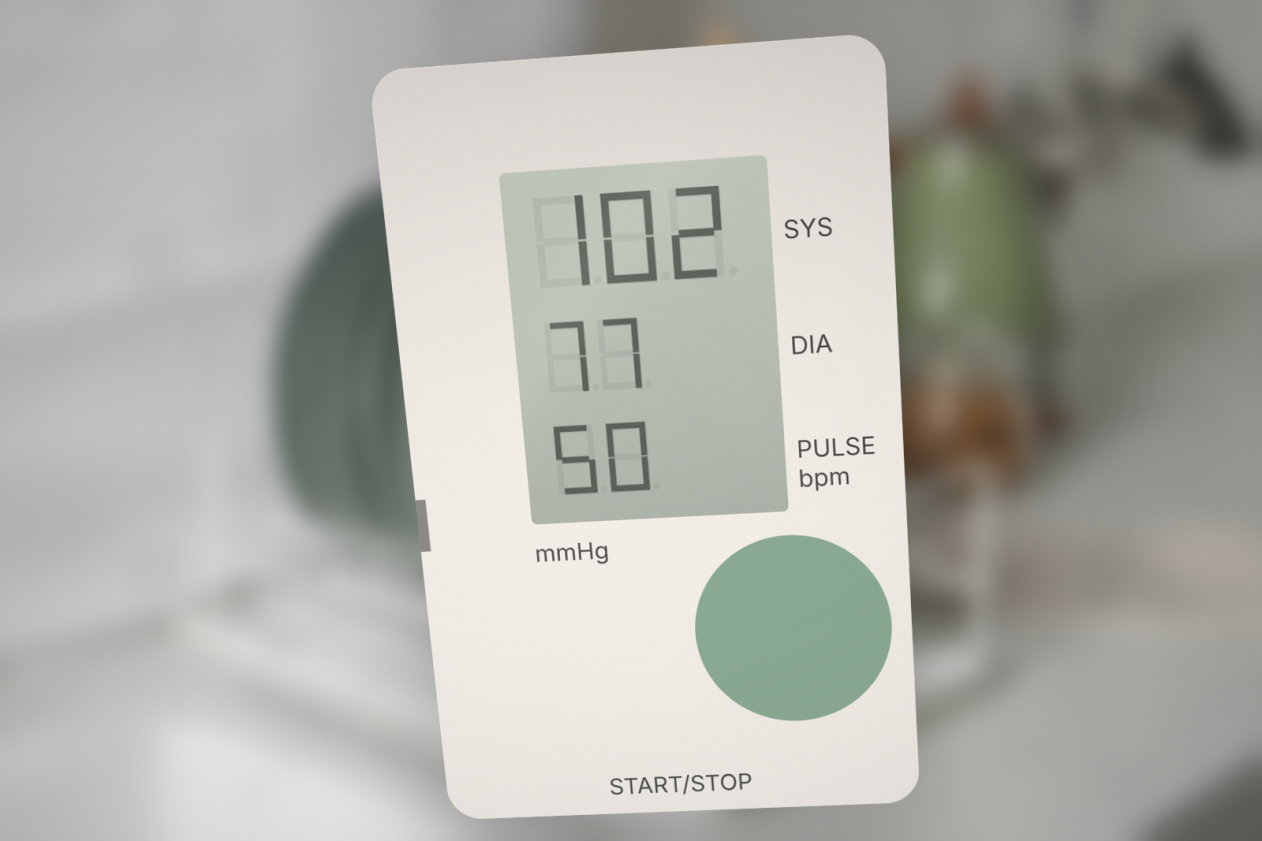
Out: 50 bpm
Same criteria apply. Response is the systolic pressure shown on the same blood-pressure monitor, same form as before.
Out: 102 mmHg
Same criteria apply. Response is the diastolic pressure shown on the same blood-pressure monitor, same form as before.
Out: 77 mmHg
